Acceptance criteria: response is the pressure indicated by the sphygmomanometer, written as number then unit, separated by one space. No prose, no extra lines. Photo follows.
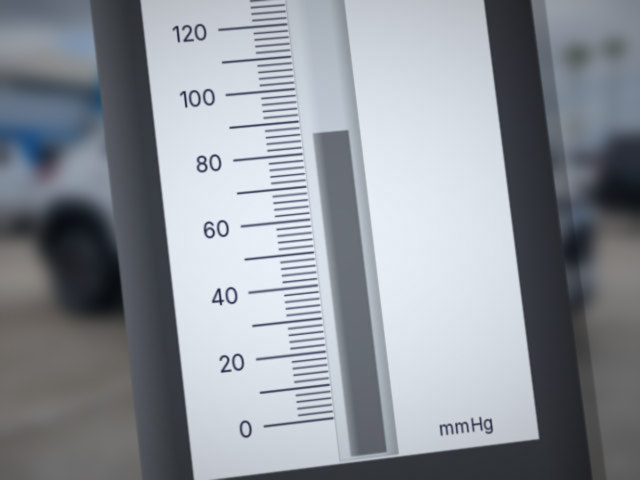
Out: 86 mmHg
